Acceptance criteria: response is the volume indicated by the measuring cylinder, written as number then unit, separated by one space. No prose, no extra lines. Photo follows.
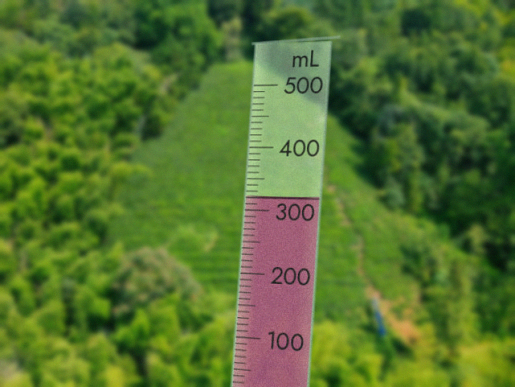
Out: 320 mL
